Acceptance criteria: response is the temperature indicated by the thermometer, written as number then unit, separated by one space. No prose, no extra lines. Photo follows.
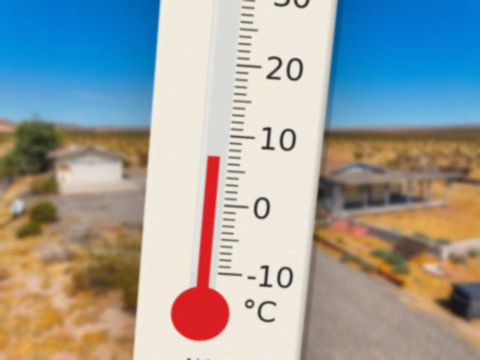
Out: 7 °C
